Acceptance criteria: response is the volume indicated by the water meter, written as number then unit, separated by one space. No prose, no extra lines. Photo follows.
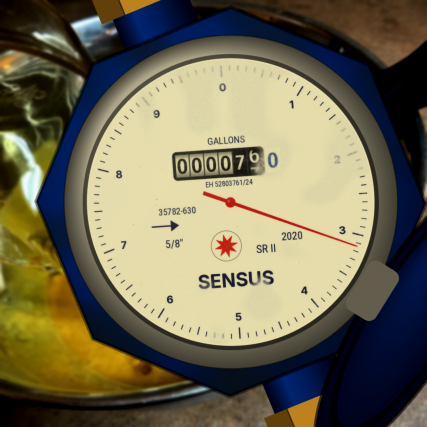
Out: 763.1 gal
